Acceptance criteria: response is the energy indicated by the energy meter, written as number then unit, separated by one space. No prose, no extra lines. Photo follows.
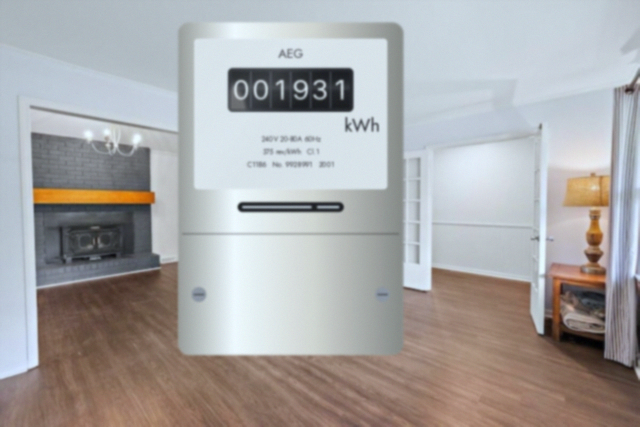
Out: 1931 kWh
